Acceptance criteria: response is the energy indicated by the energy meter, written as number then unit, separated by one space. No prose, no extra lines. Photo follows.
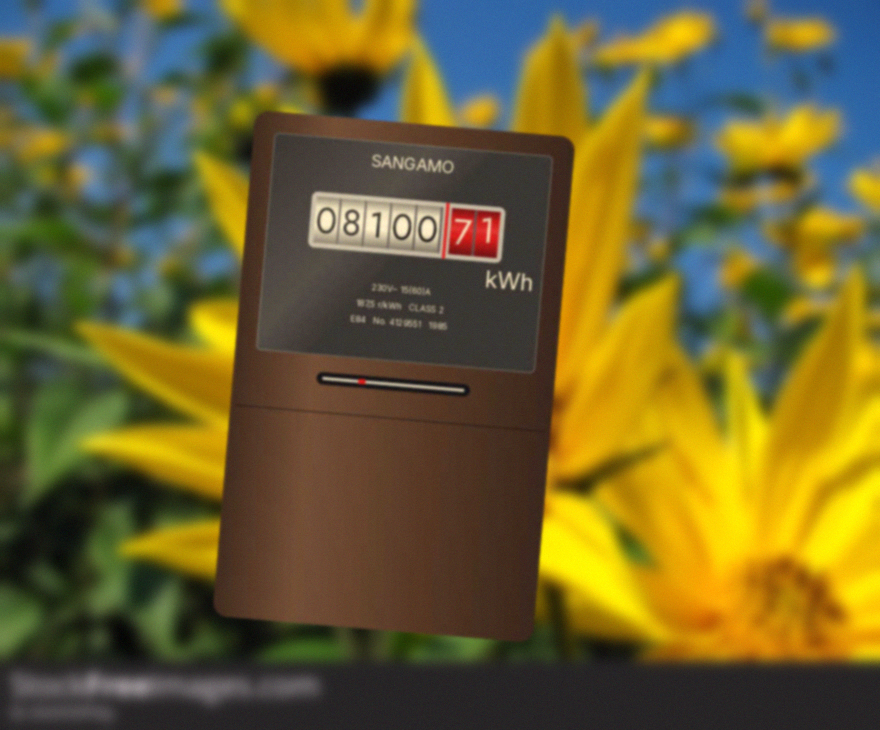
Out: 8100.71 kWh
